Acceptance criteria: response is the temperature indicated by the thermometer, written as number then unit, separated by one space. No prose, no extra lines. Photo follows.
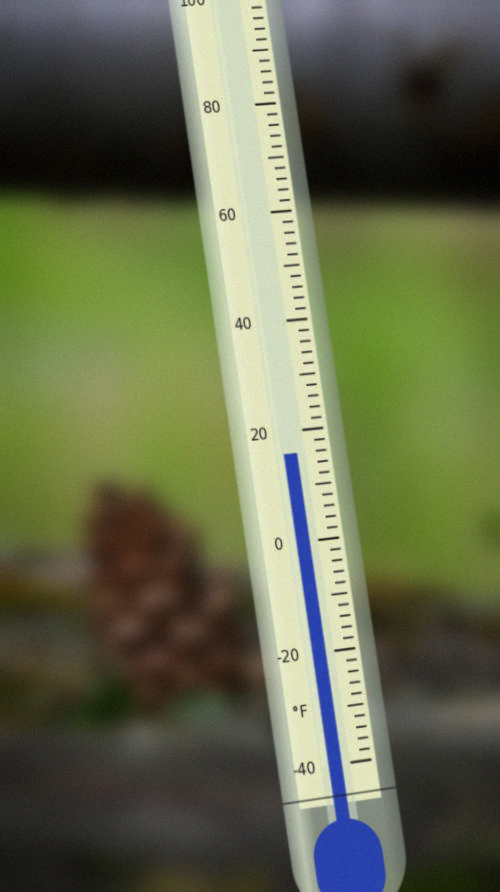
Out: 16 °F
